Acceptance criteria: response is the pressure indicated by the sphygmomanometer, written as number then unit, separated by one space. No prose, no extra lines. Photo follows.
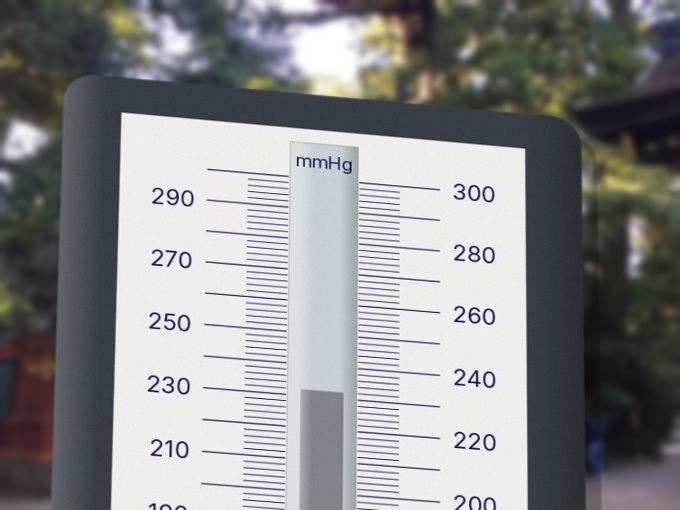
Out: 232 mmHg
